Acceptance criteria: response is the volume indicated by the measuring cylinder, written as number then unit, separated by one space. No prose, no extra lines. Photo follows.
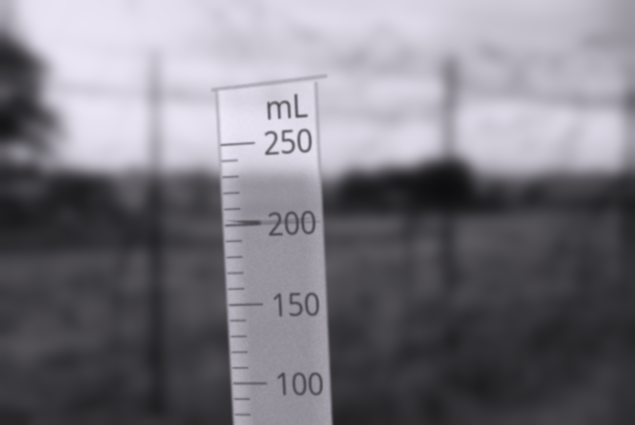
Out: 200 mL
